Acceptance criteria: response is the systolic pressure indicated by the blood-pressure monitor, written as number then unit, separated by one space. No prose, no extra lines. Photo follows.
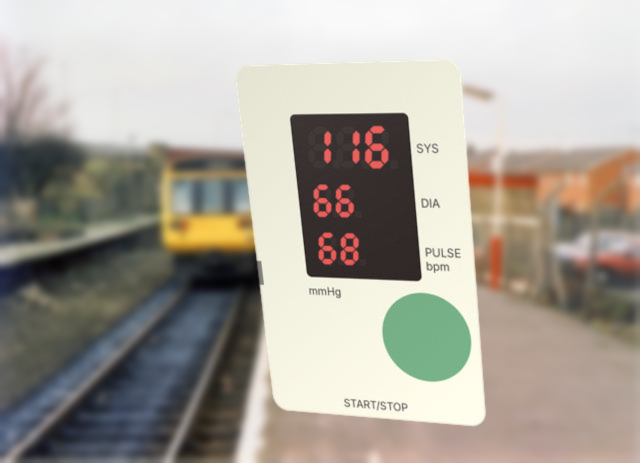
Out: 116 mmHg
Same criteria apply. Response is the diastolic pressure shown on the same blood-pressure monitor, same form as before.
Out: 66 mmHg
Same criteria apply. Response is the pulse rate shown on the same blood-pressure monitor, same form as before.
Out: 68 bpm
